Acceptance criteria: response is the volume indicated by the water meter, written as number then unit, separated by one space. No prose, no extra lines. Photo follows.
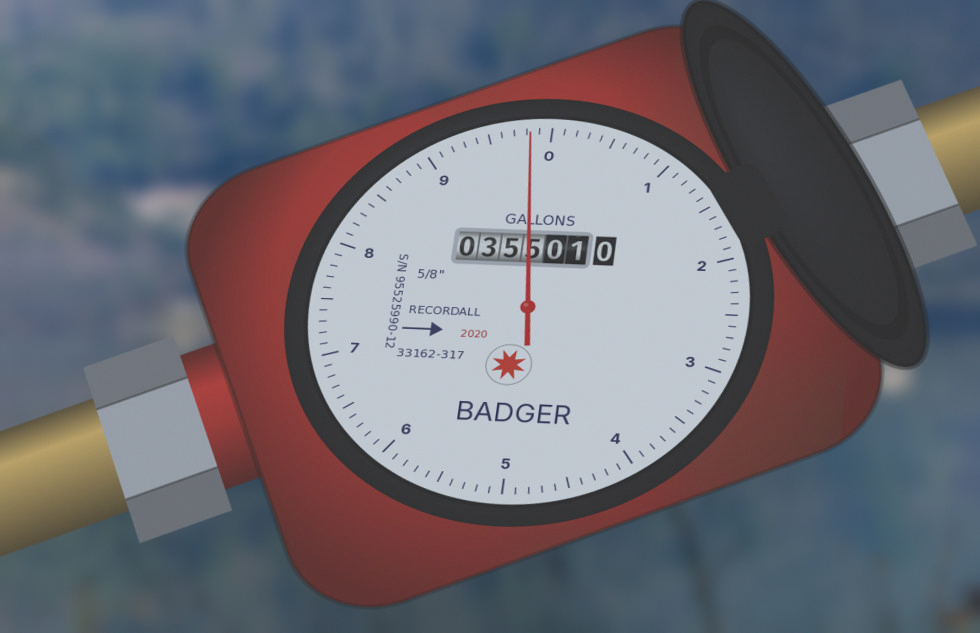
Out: 355009.8 gal
